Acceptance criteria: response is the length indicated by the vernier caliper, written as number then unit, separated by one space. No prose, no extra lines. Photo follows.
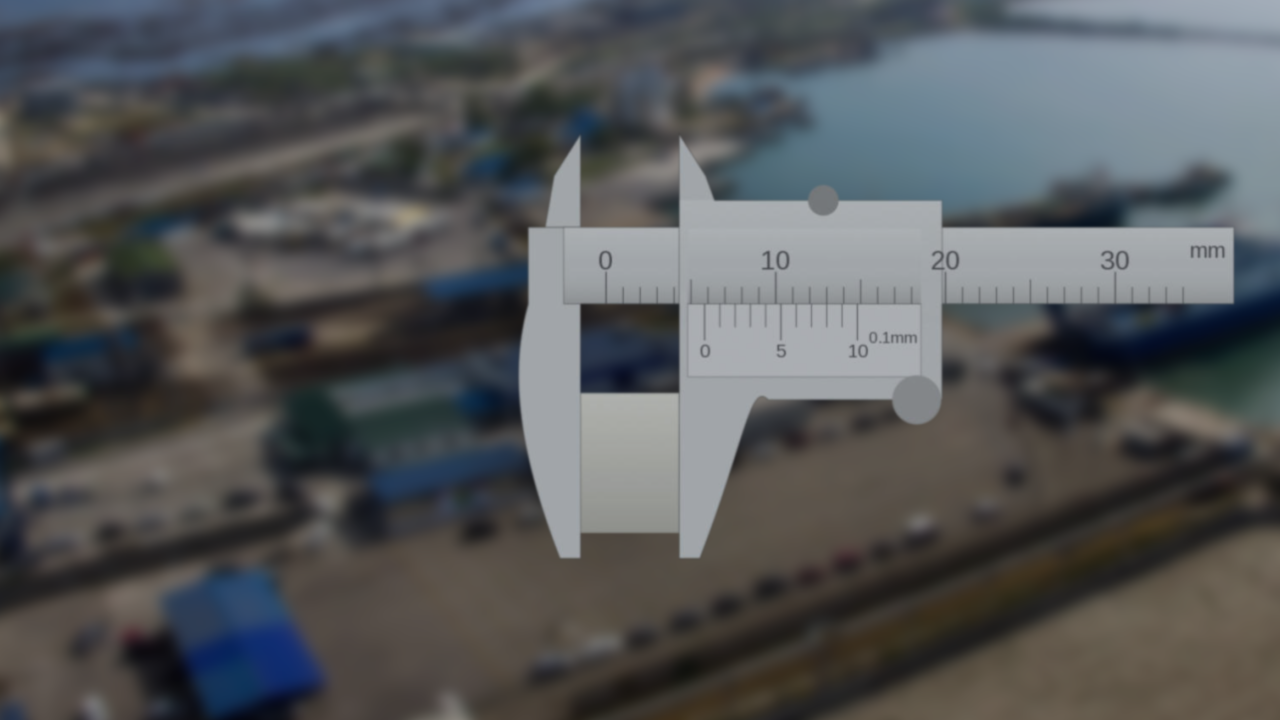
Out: 5.8 mm
